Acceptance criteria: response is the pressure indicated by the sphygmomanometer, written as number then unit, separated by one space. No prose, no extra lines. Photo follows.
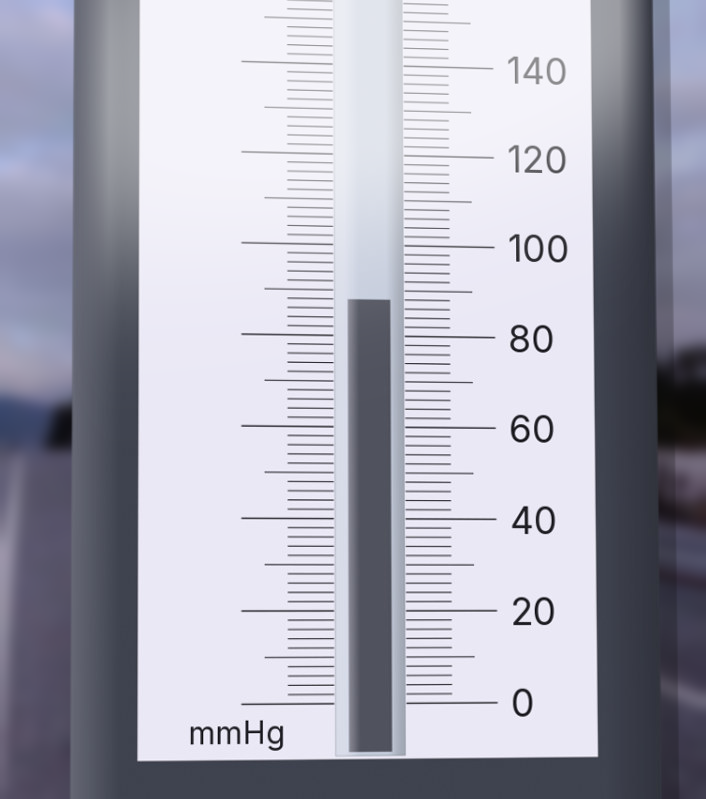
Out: 88 mmHg
